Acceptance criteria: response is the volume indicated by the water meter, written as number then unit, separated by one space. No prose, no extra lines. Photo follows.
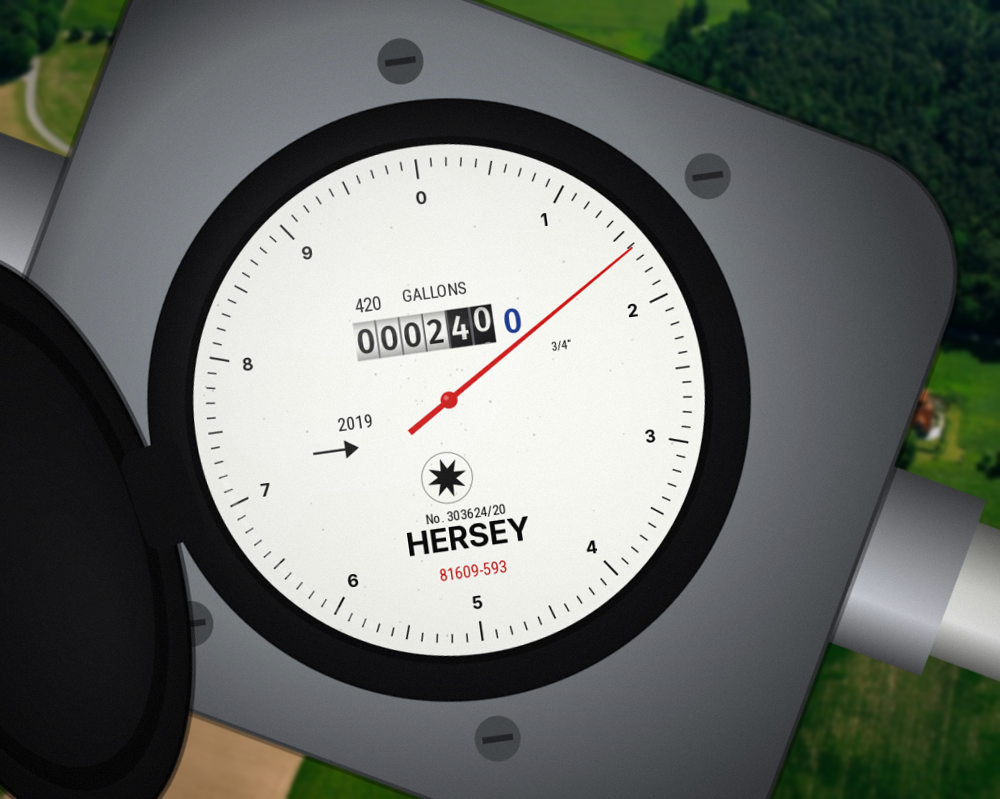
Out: 2401.6 gal
